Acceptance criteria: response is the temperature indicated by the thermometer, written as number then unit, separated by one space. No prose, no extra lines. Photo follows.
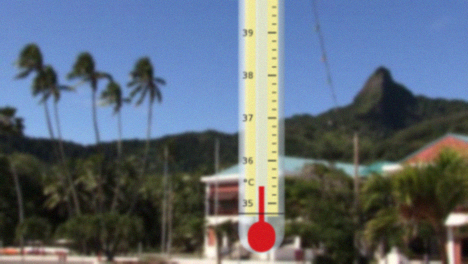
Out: 35.4 °C
